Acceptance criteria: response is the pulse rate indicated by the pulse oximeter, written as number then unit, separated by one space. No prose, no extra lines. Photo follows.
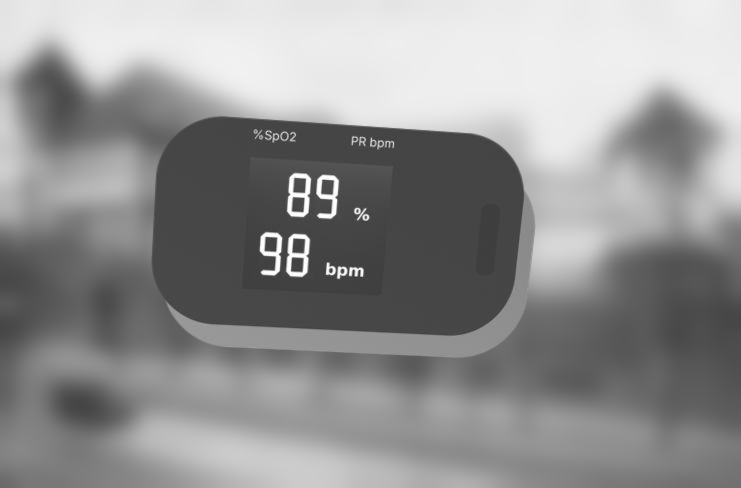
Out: 98 bpm
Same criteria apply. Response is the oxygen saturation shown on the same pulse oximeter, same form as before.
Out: 89 %
